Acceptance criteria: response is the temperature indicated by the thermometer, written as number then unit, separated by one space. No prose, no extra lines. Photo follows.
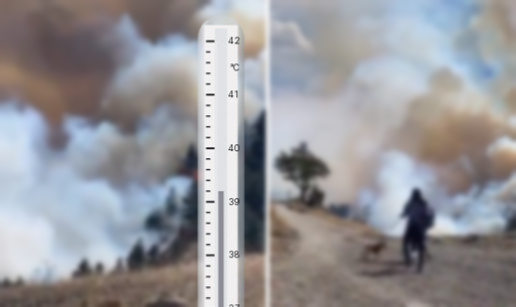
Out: 39.2 °C
